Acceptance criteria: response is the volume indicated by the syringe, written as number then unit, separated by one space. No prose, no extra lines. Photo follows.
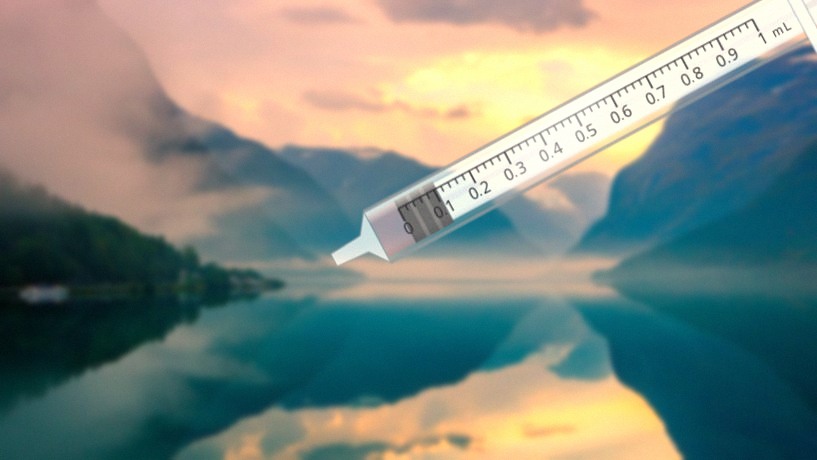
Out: 0 mL
